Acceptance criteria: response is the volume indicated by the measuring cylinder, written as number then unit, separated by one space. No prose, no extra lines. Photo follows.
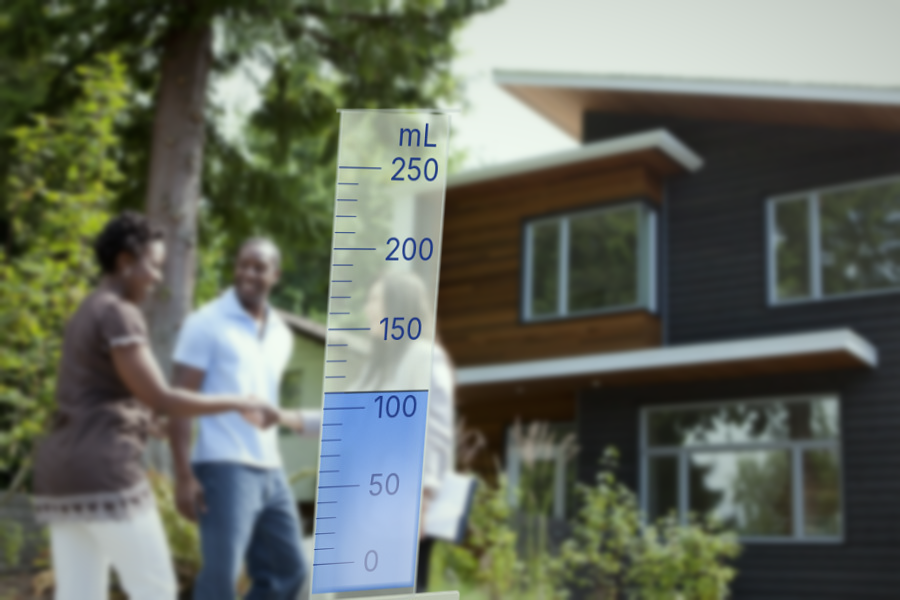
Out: 110 mL
